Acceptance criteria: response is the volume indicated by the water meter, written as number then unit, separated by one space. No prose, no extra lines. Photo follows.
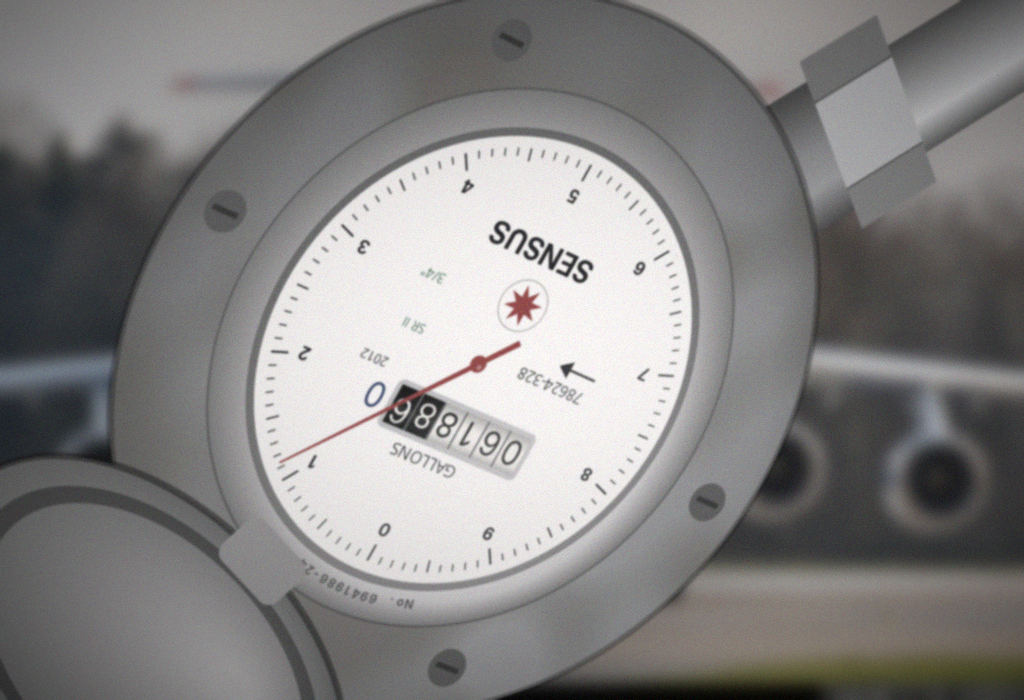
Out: 618861.1 gal
